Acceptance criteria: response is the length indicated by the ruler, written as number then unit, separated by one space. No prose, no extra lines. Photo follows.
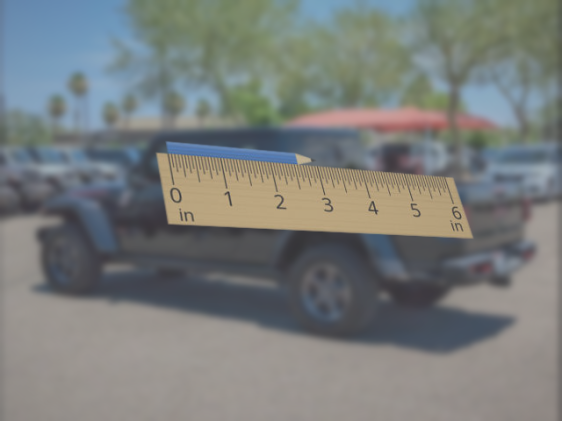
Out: 3 in
